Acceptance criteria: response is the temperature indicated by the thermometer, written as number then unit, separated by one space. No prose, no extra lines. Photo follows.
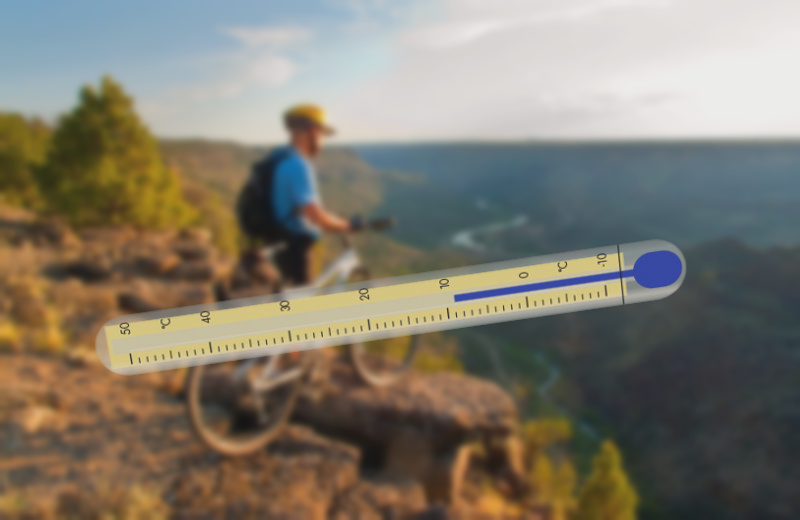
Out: 9 °C
